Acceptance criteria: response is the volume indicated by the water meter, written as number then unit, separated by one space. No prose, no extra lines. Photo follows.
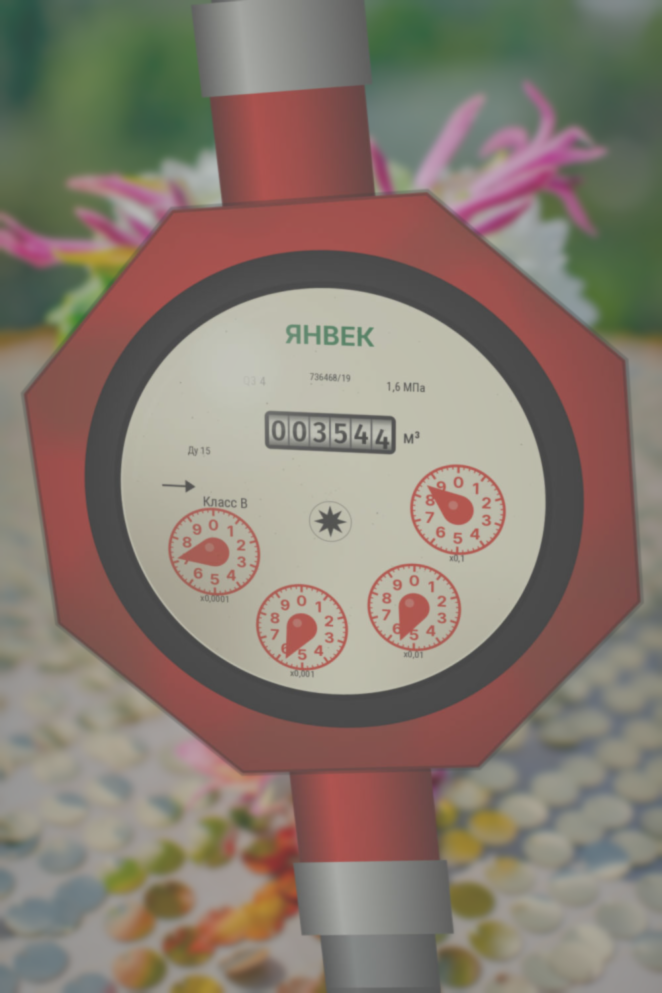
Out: 3543.8557 m³
